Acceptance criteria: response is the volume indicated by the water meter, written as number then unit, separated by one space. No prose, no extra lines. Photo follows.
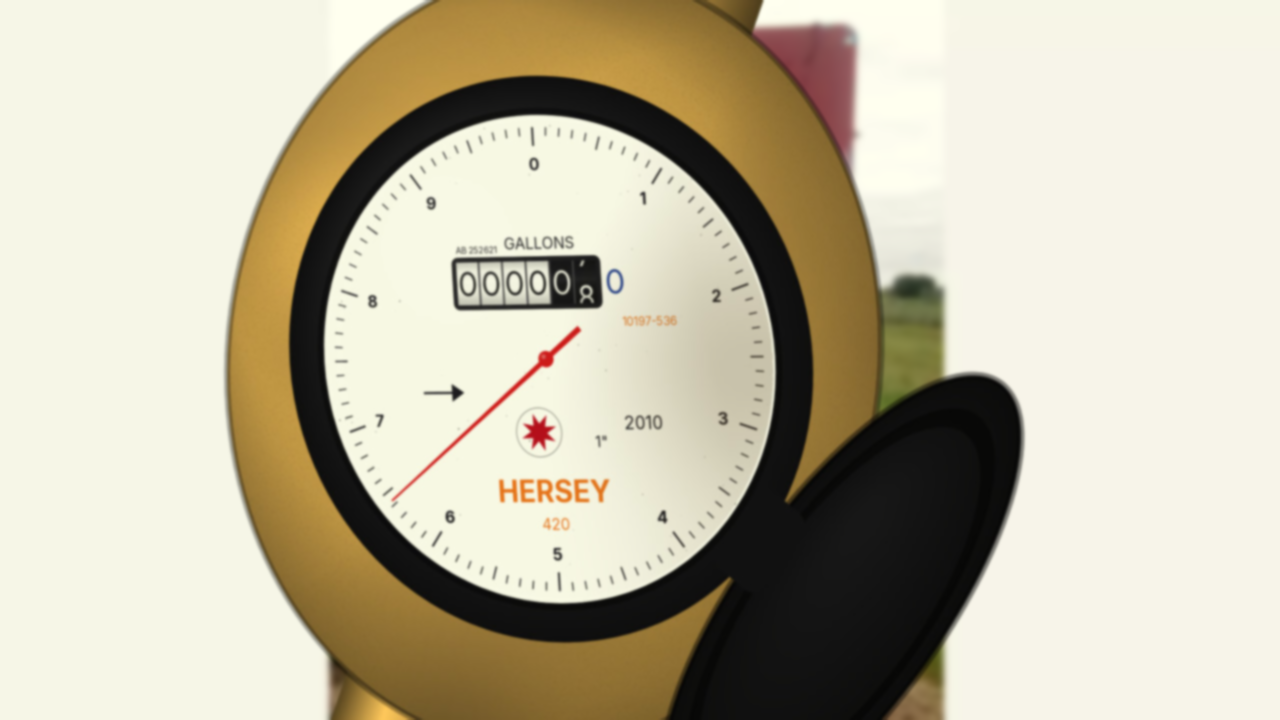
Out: 76.4 gal
